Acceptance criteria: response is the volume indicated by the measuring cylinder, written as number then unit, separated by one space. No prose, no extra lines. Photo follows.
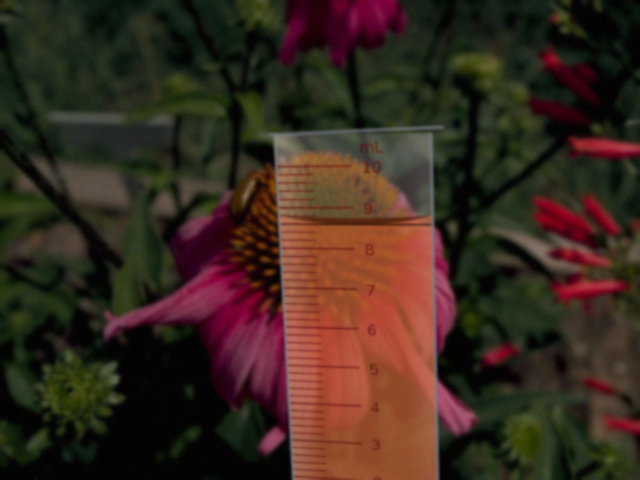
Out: 8.6 mL
